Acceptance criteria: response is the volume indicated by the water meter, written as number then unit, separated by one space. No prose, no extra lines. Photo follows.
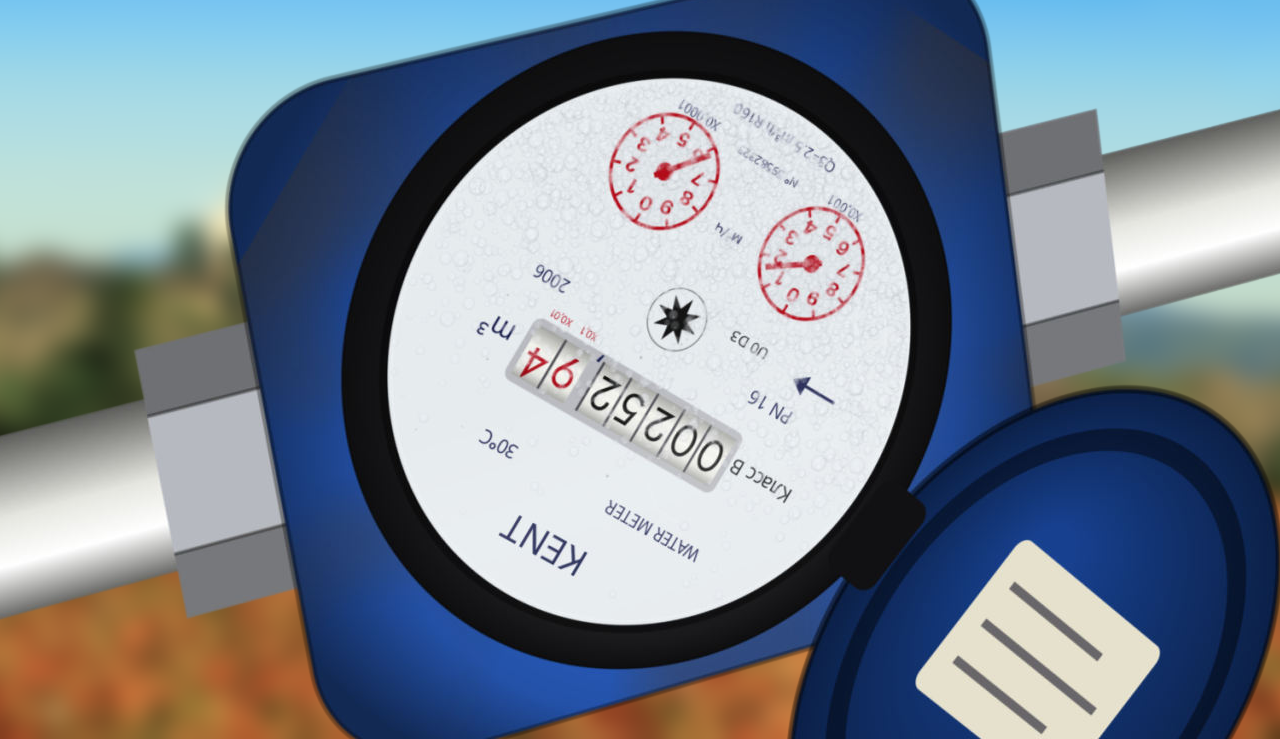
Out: 252.9416 m³
